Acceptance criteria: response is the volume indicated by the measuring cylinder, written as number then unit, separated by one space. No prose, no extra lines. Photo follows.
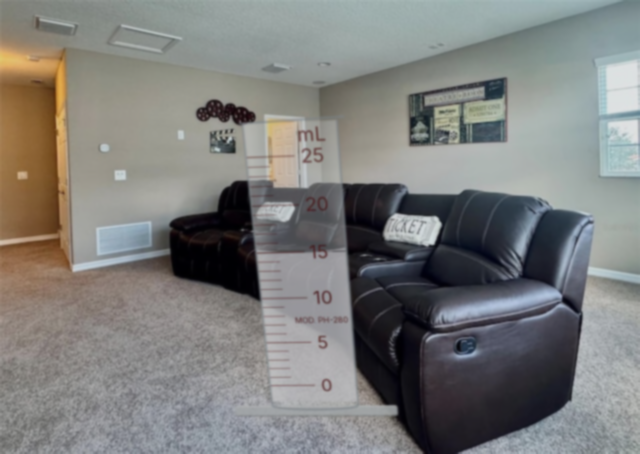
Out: 15 mL
